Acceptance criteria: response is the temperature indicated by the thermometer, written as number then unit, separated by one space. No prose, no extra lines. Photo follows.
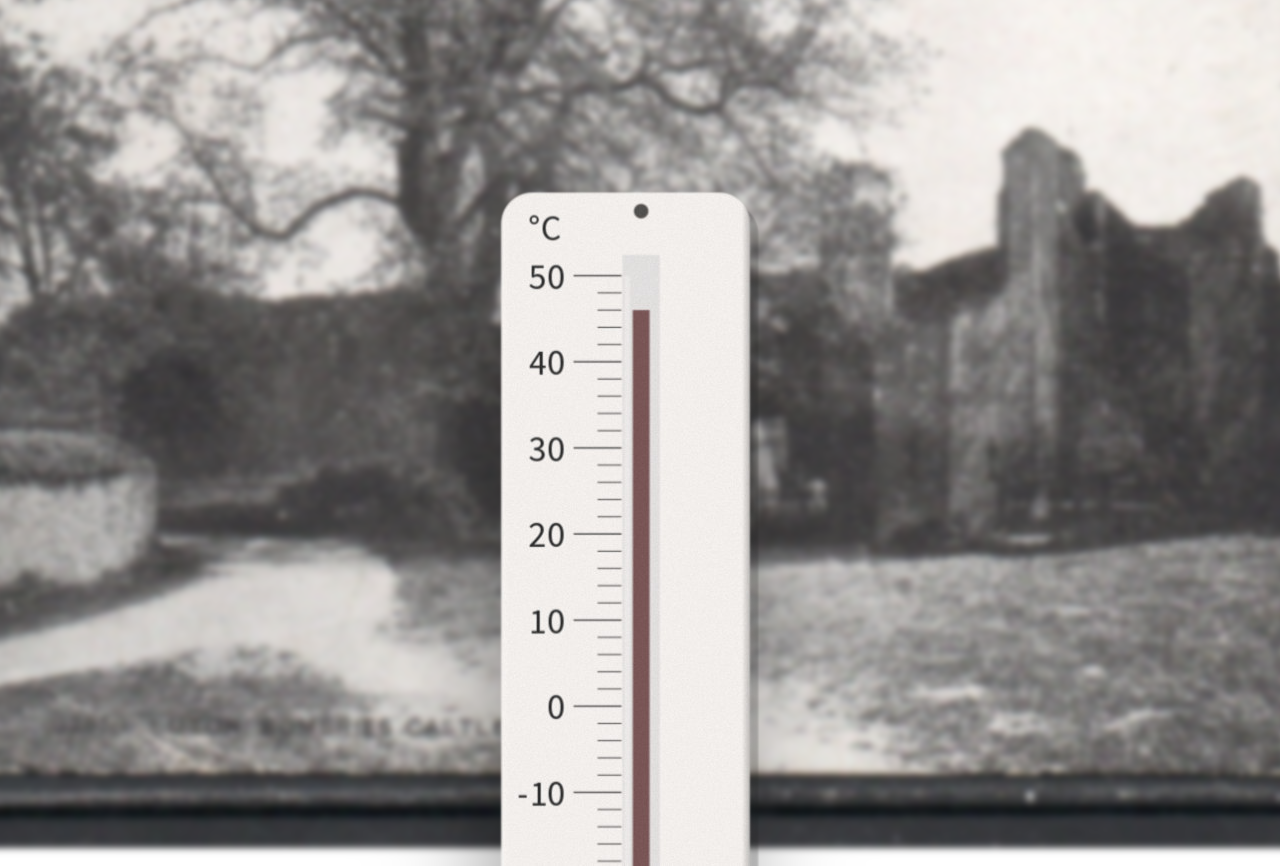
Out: 46 °C
